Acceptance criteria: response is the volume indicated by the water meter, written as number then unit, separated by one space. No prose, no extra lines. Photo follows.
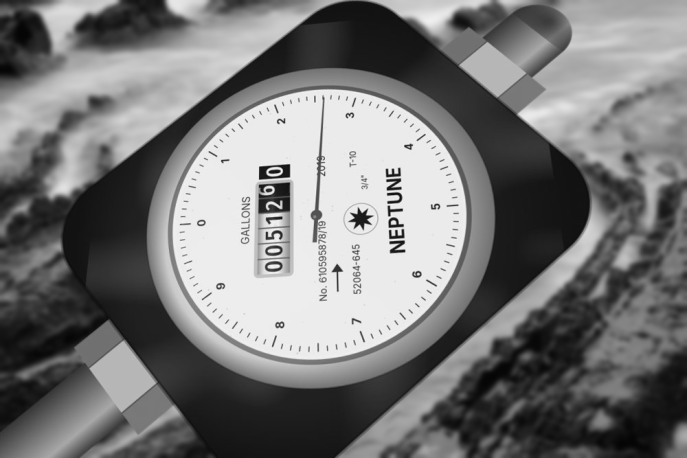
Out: 51262.6 gal
